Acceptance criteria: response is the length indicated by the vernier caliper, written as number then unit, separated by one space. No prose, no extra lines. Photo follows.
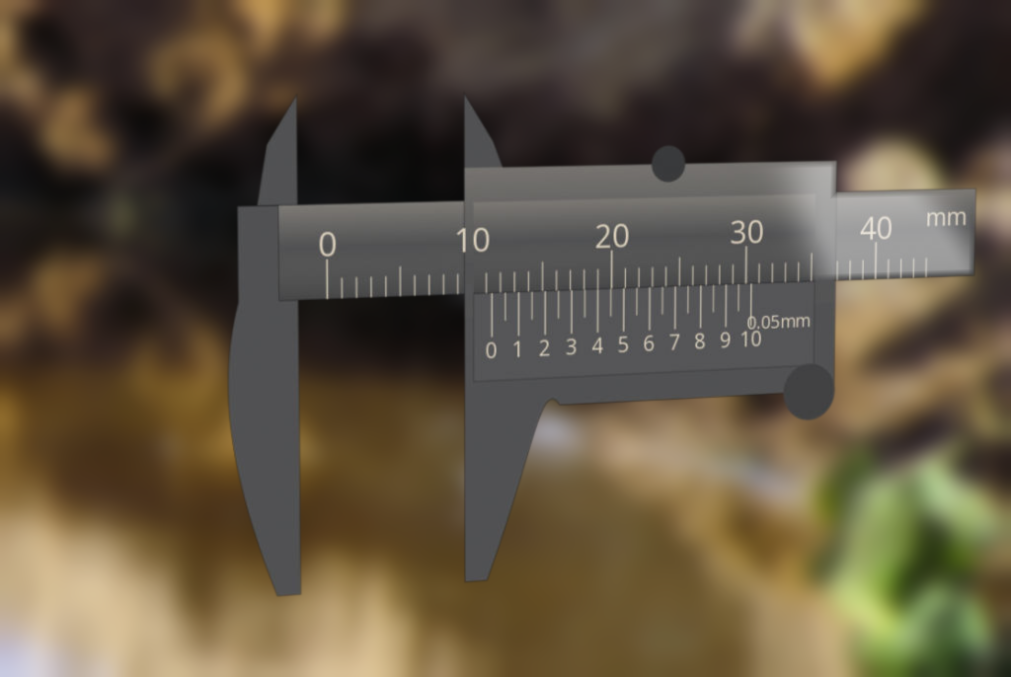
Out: 11.4 mm
